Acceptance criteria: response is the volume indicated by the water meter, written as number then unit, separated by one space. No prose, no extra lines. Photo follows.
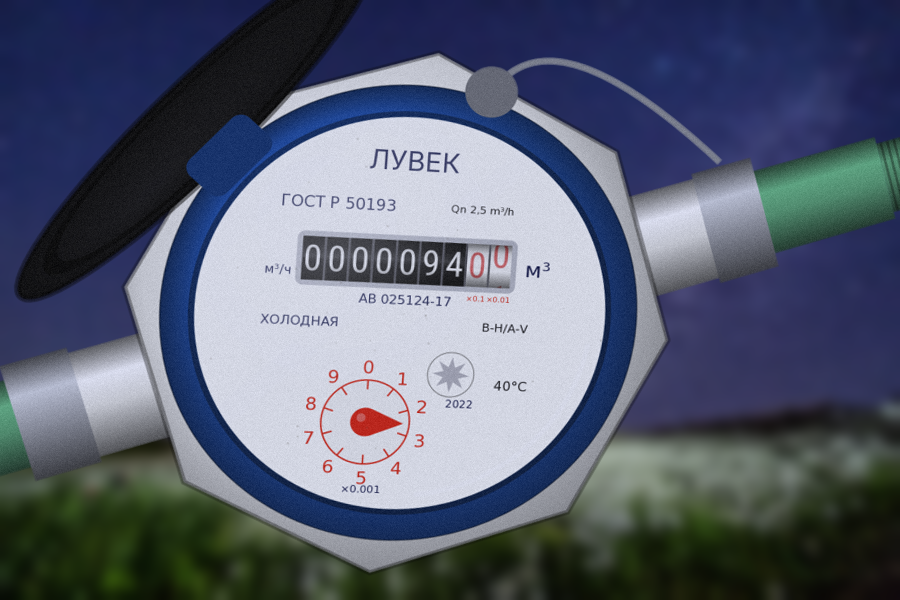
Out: 94.002 m³
